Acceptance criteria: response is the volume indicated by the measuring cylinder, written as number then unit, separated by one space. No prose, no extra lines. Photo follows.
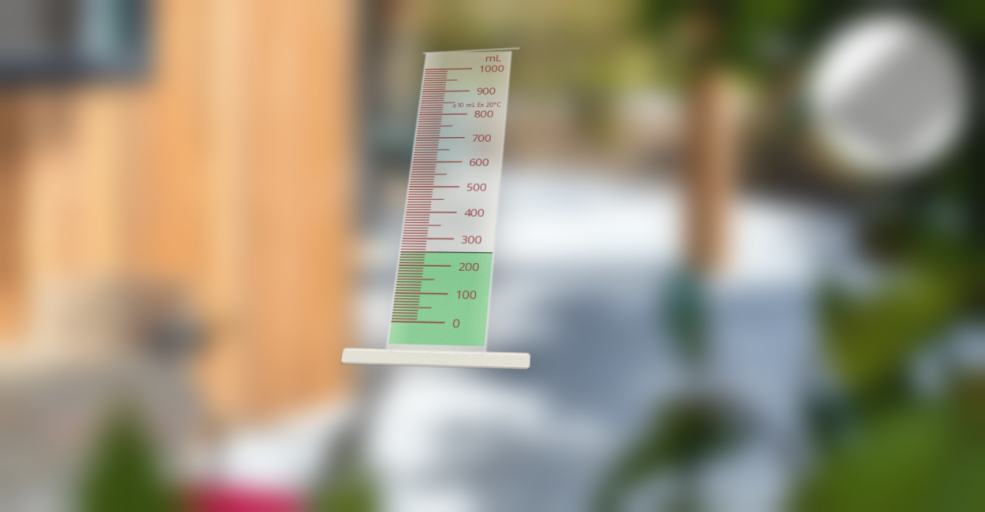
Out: 250 mL
